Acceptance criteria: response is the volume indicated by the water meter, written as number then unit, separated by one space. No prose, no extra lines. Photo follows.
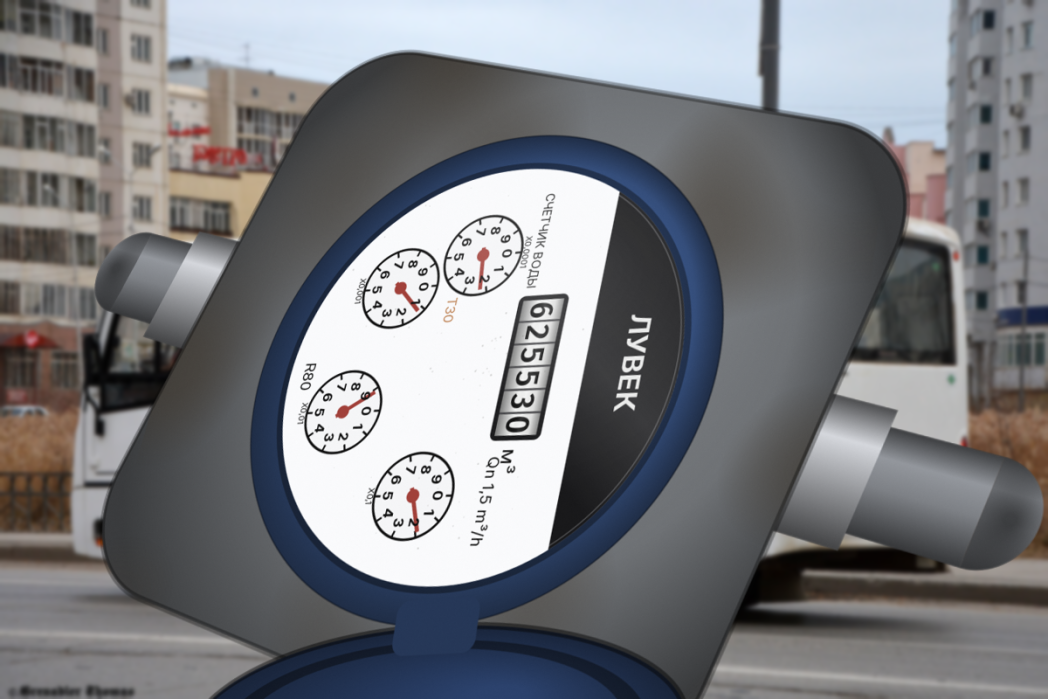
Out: 625530.1912 m³
